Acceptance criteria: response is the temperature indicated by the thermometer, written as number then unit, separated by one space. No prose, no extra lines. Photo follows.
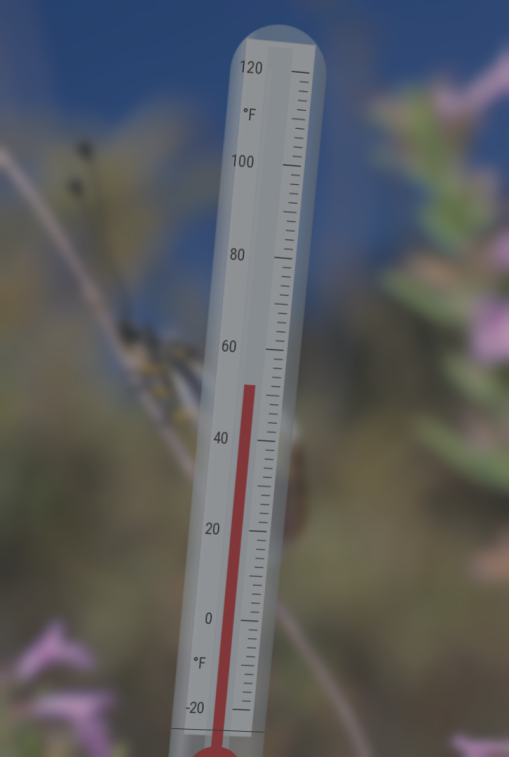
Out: 52 °F
